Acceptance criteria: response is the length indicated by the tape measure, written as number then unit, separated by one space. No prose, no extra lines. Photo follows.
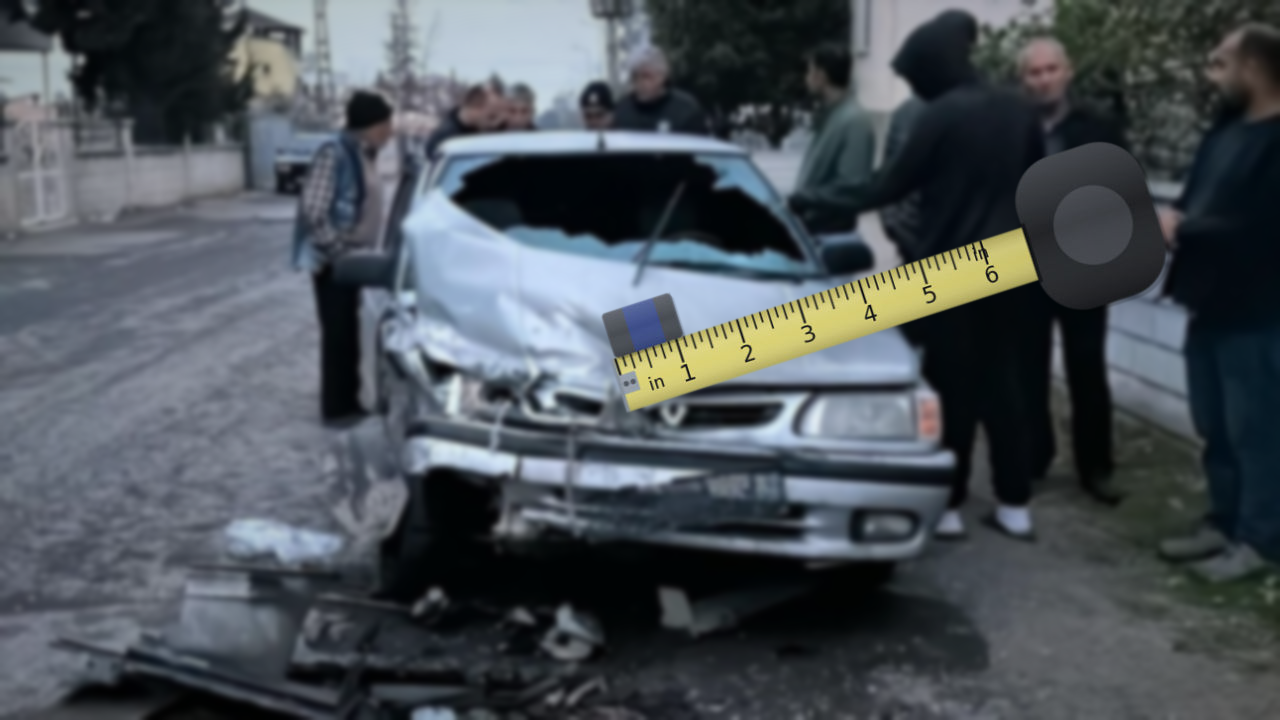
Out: 1.125 in
